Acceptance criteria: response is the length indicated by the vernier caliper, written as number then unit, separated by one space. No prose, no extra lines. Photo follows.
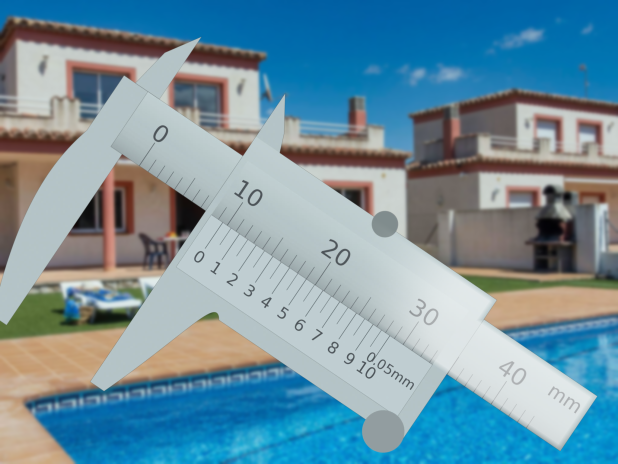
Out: 9.5 mm
